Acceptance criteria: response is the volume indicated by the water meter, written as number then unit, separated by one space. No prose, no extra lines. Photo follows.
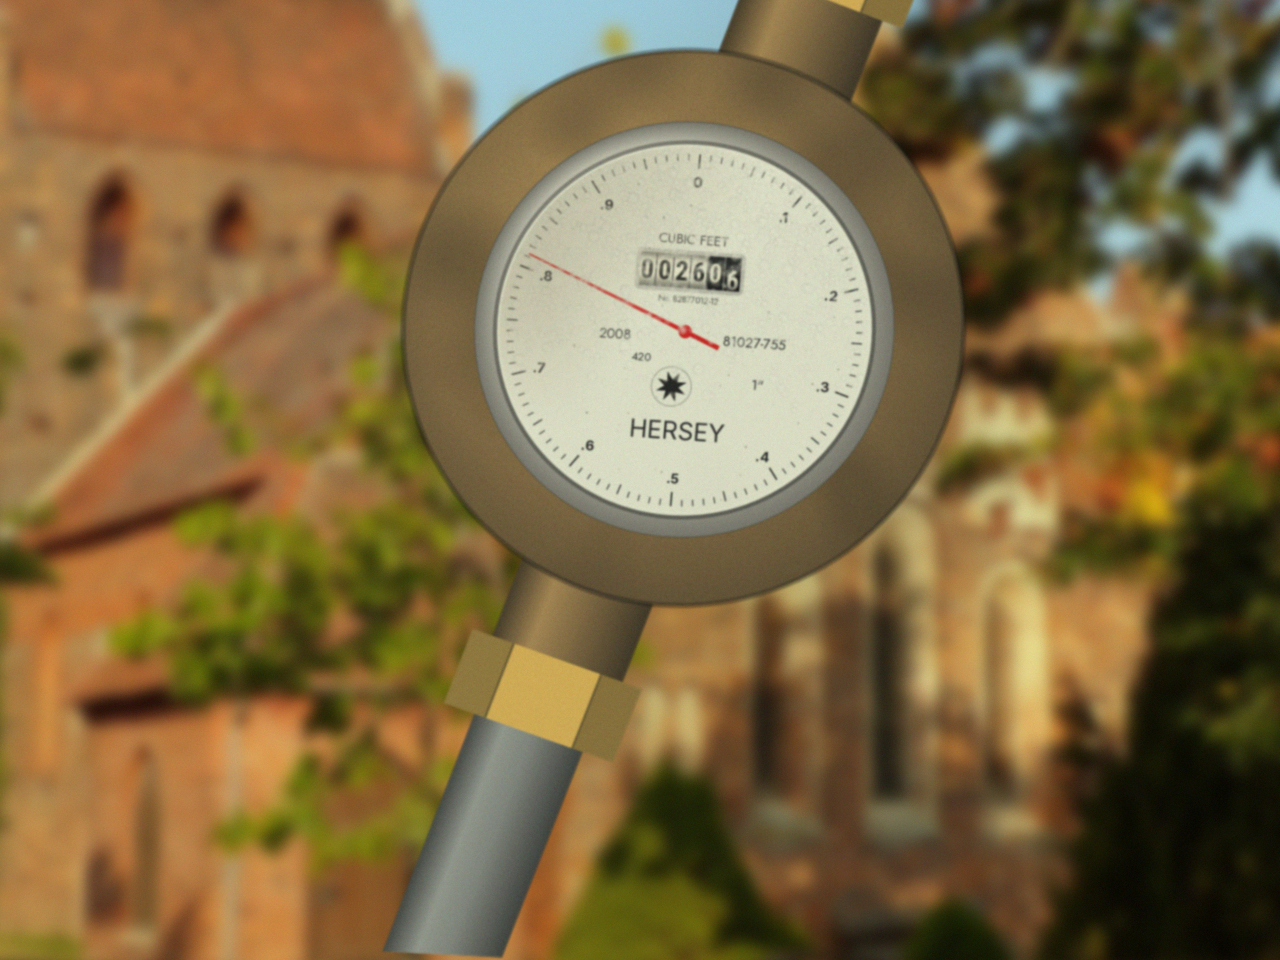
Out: 2605.81 ft³
